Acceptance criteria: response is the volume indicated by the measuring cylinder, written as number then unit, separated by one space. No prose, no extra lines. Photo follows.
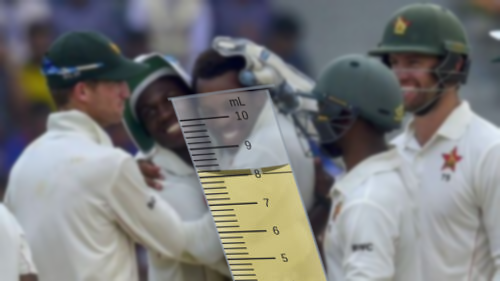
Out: 8 mL
